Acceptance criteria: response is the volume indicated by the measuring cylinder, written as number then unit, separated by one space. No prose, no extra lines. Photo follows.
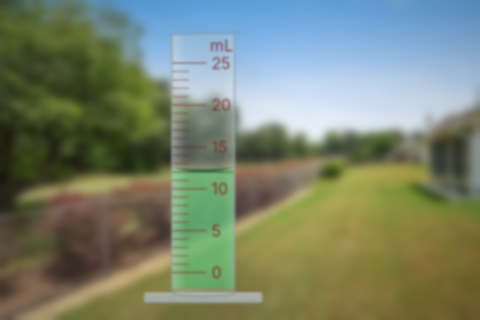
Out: 12 mL
